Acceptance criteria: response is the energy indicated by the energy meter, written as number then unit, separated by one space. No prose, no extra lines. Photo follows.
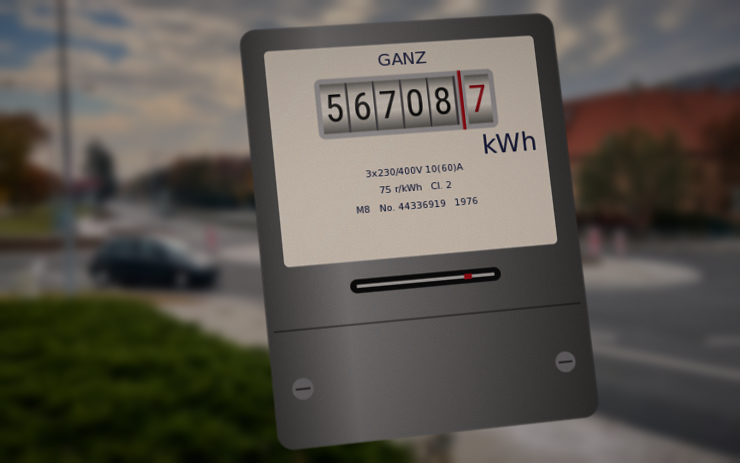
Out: 56708.7 kWh
